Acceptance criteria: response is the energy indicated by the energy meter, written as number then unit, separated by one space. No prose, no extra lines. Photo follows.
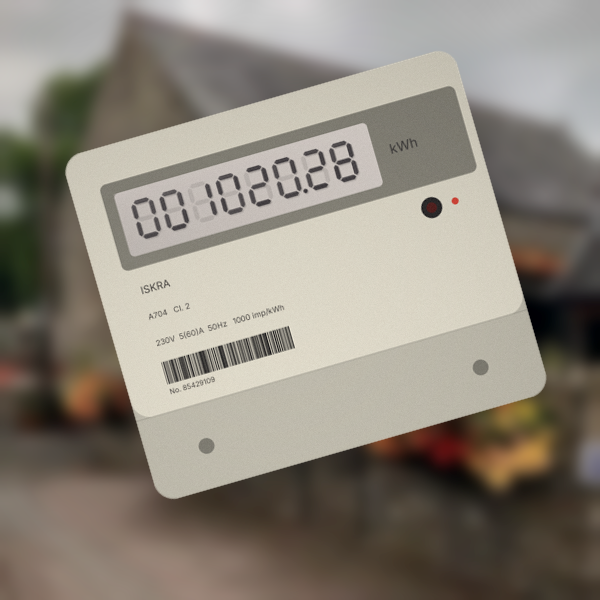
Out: 1020.28 kWh
